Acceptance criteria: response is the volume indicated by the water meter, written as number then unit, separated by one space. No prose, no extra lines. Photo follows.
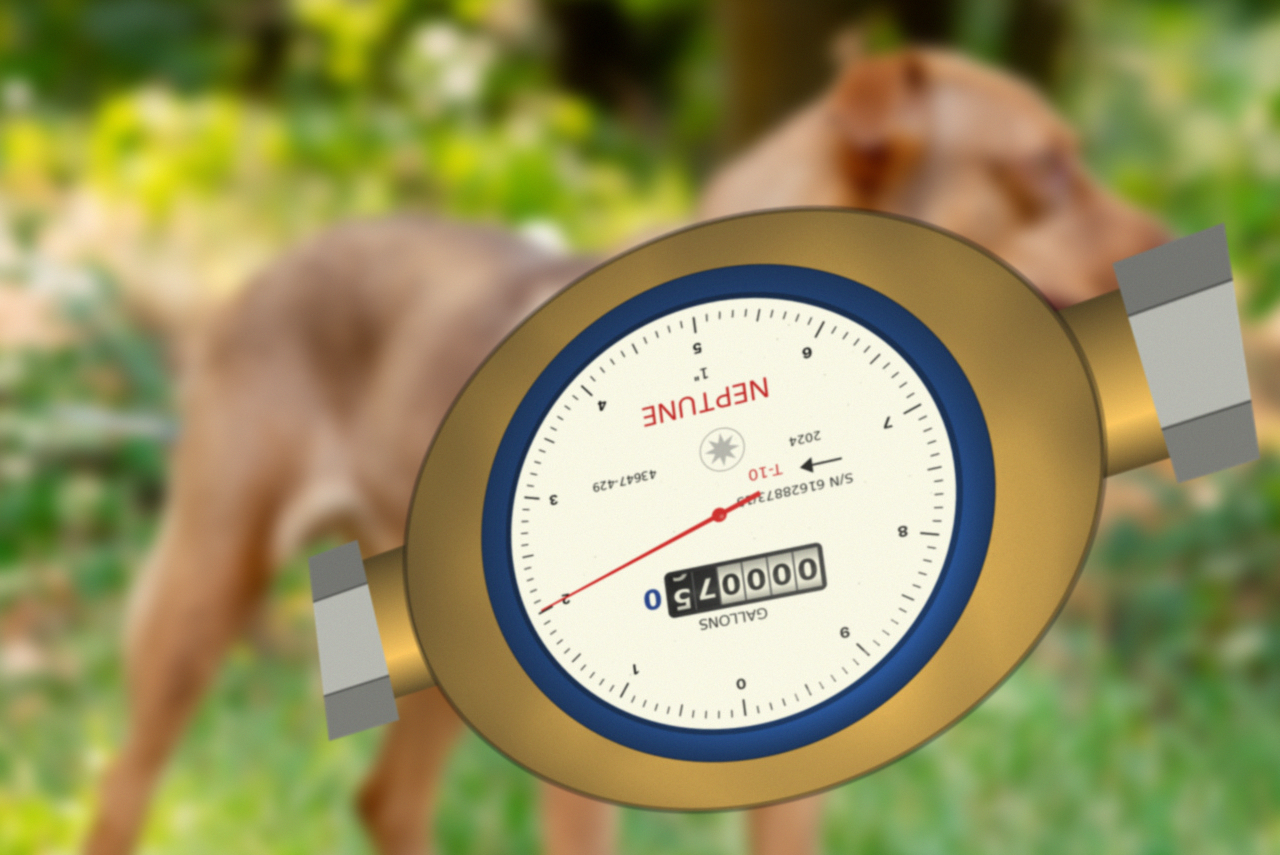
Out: 752.0 gal
